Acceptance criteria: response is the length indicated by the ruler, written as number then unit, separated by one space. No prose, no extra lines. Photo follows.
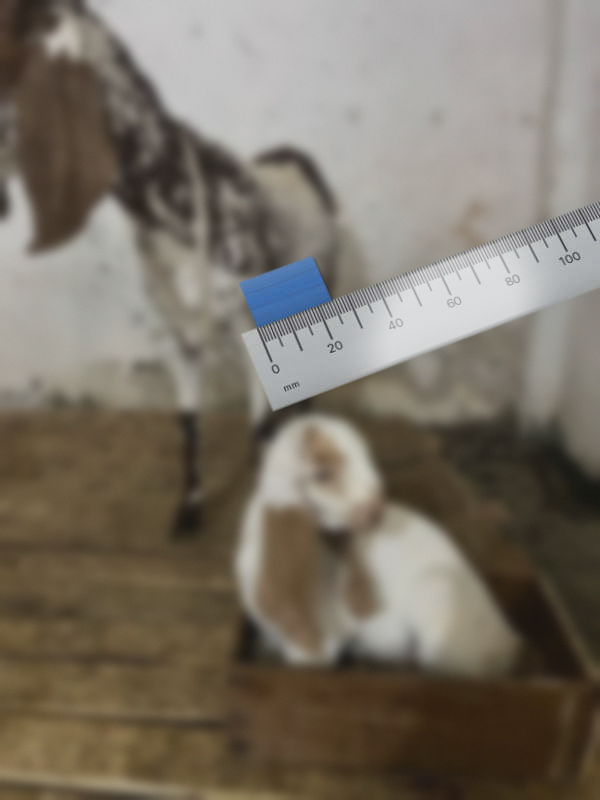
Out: 25 mm
